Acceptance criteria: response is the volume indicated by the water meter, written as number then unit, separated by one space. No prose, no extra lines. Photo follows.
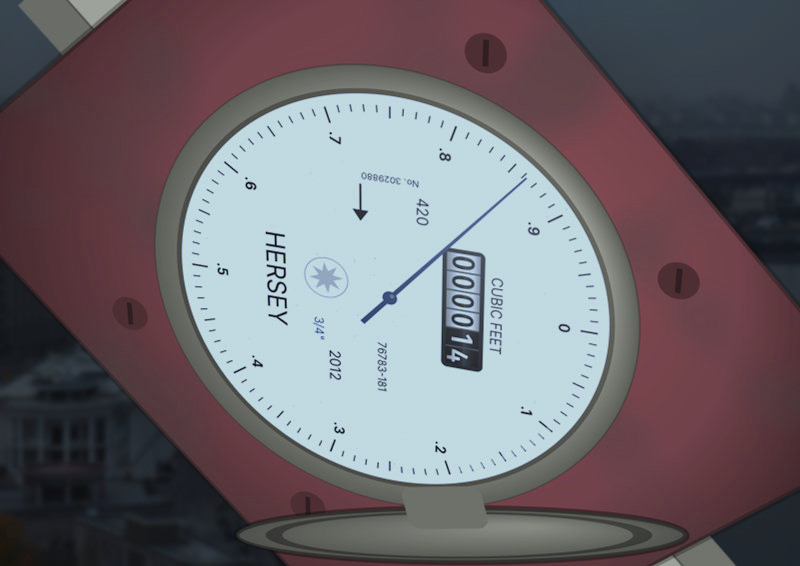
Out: 13.86 ft³
